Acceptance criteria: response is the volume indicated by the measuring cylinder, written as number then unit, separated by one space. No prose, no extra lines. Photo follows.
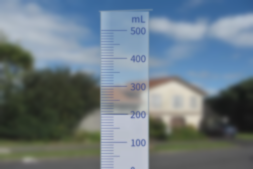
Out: 200 mL
